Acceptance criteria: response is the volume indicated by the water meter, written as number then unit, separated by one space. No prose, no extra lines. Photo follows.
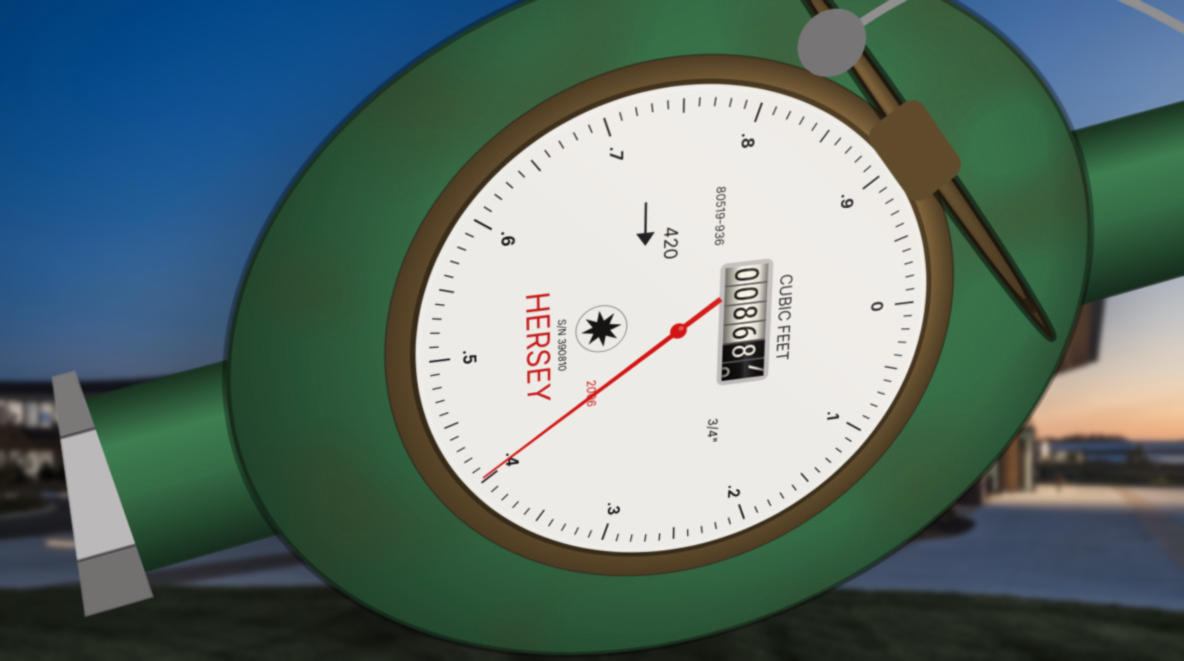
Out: 8687.40 ft³
